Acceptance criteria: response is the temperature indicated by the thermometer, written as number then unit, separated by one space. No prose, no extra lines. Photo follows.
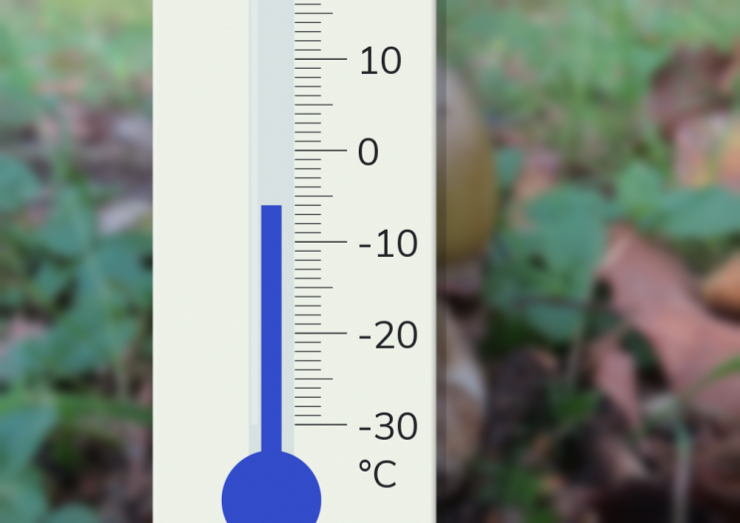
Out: -6 °C
